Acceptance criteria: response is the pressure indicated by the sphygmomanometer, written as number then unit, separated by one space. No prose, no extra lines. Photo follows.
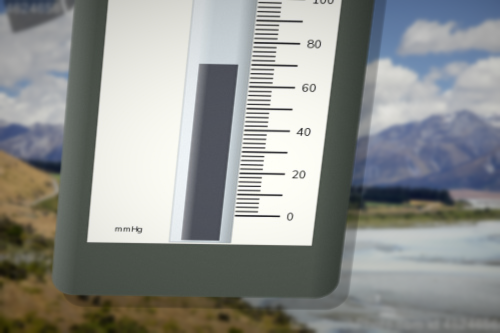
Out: 70 mmHg
